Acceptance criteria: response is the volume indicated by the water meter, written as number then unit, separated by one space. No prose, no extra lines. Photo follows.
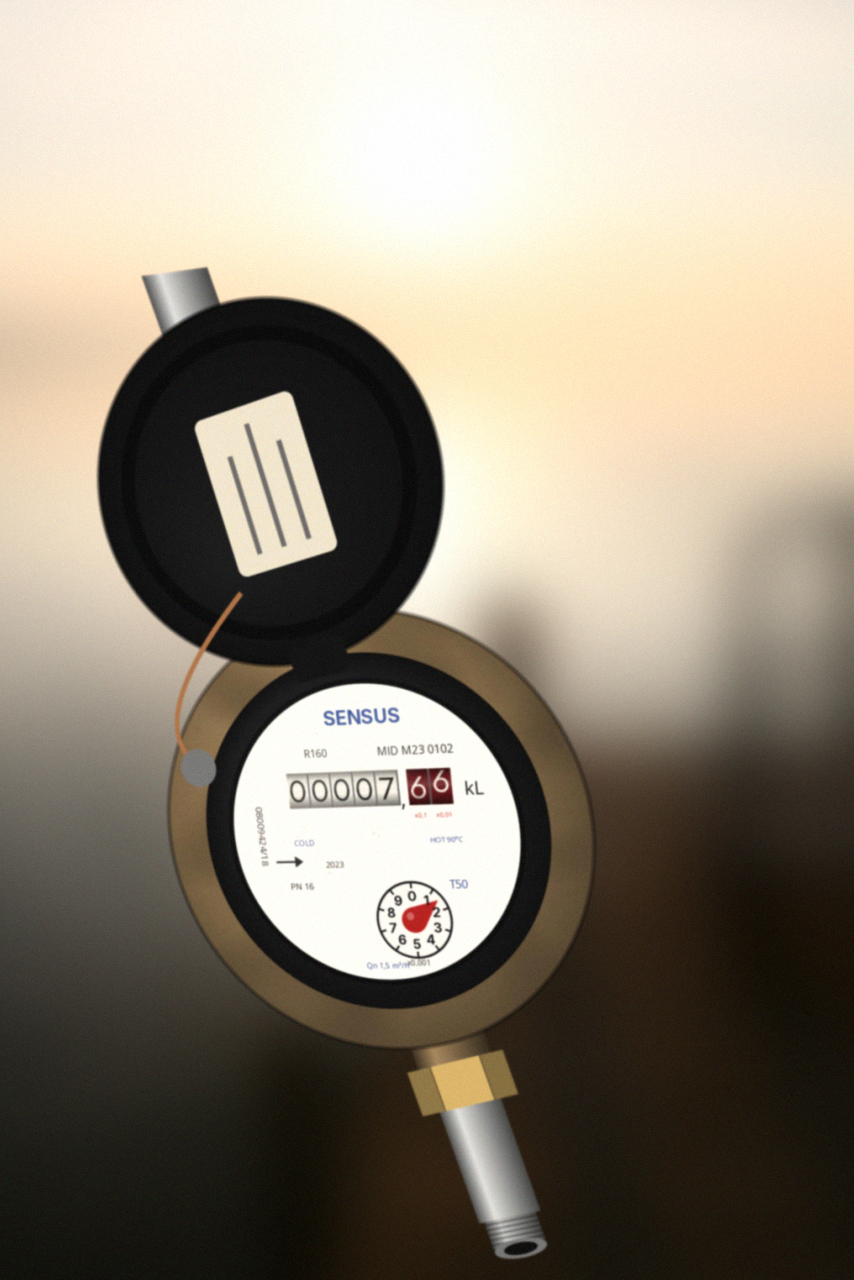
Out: 7.661 kL
